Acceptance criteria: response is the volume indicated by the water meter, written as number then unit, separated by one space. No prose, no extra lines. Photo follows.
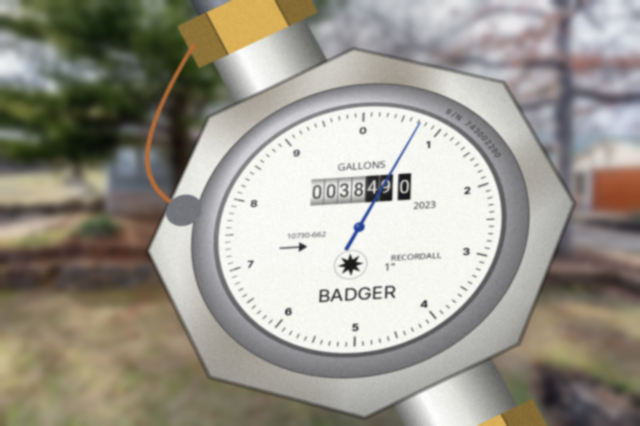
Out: 38490.7 gal
